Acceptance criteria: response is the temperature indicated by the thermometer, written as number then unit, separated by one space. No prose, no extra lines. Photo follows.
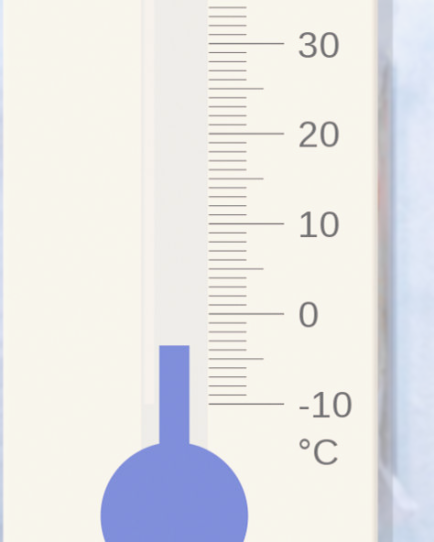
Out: -3.5 °C
